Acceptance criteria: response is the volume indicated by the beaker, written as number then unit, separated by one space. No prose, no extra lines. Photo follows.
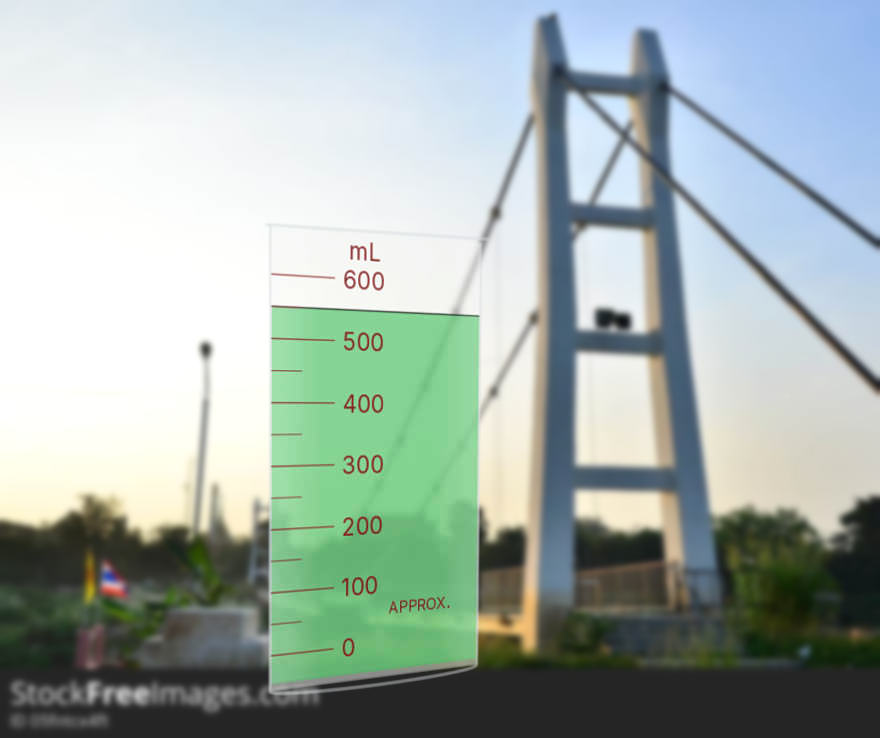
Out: 550 mL
